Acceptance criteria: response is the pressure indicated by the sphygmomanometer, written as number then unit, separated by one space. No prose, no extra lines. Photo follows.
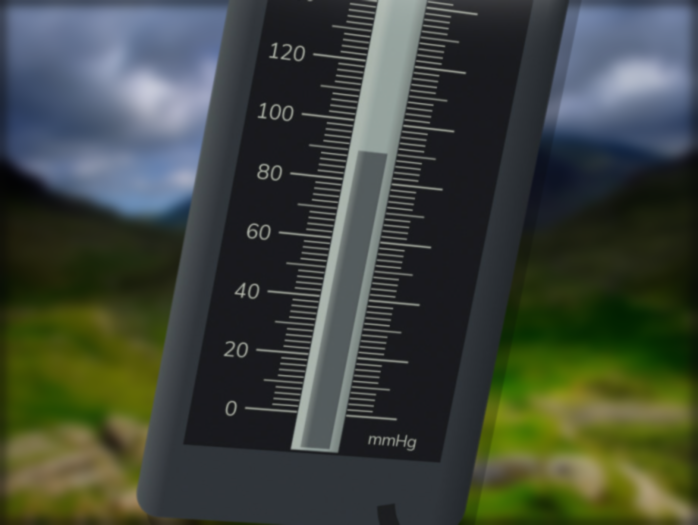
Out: 90 mmHg
